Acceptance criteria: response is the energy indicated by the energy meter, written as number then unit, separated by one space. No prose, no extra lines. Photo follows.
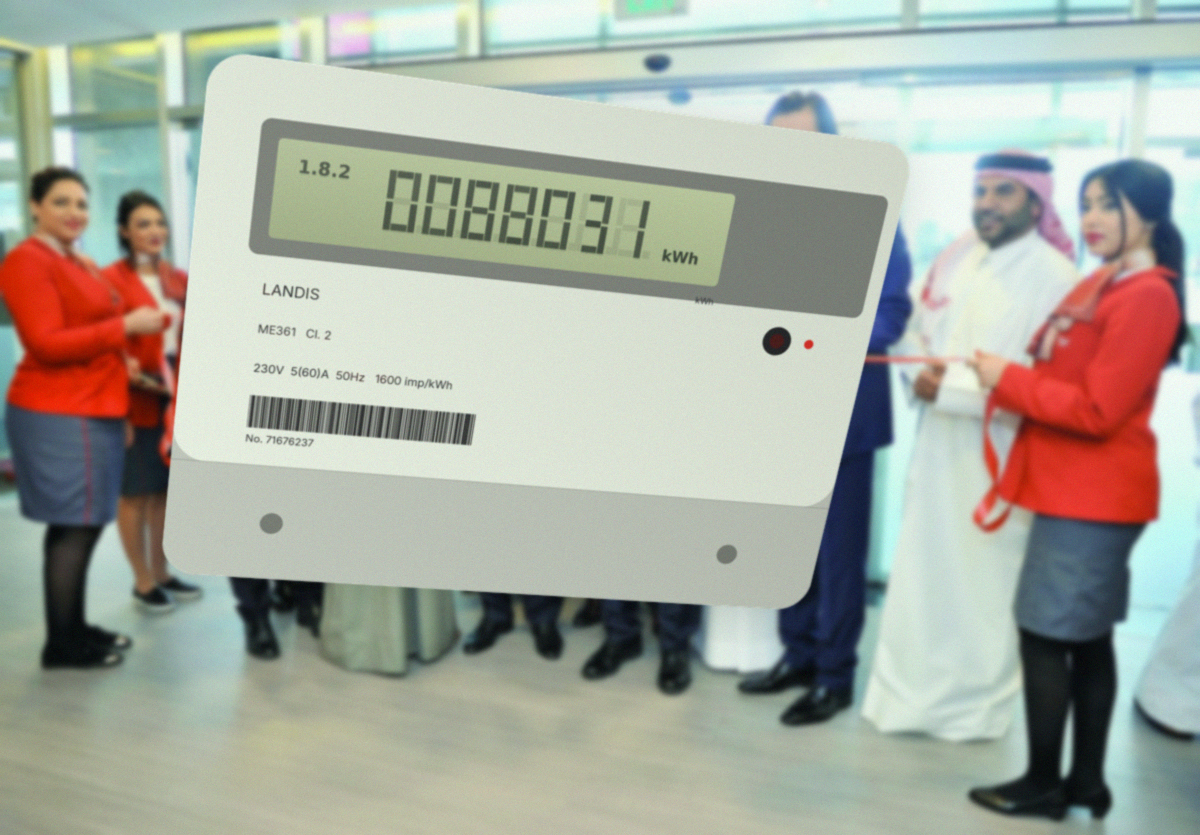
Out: 88031 kWh
